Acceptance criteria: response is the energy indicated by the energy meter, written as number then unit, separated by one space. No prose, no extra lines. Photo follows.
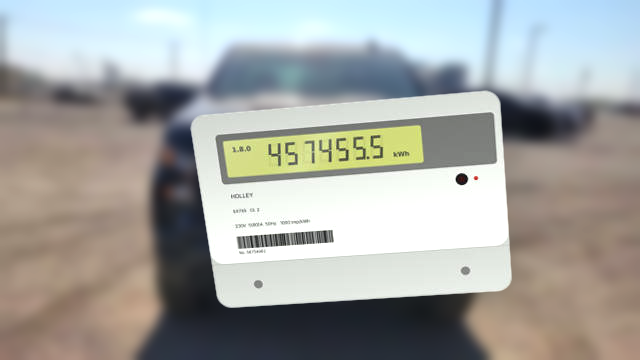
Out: 457455.5 kWh
